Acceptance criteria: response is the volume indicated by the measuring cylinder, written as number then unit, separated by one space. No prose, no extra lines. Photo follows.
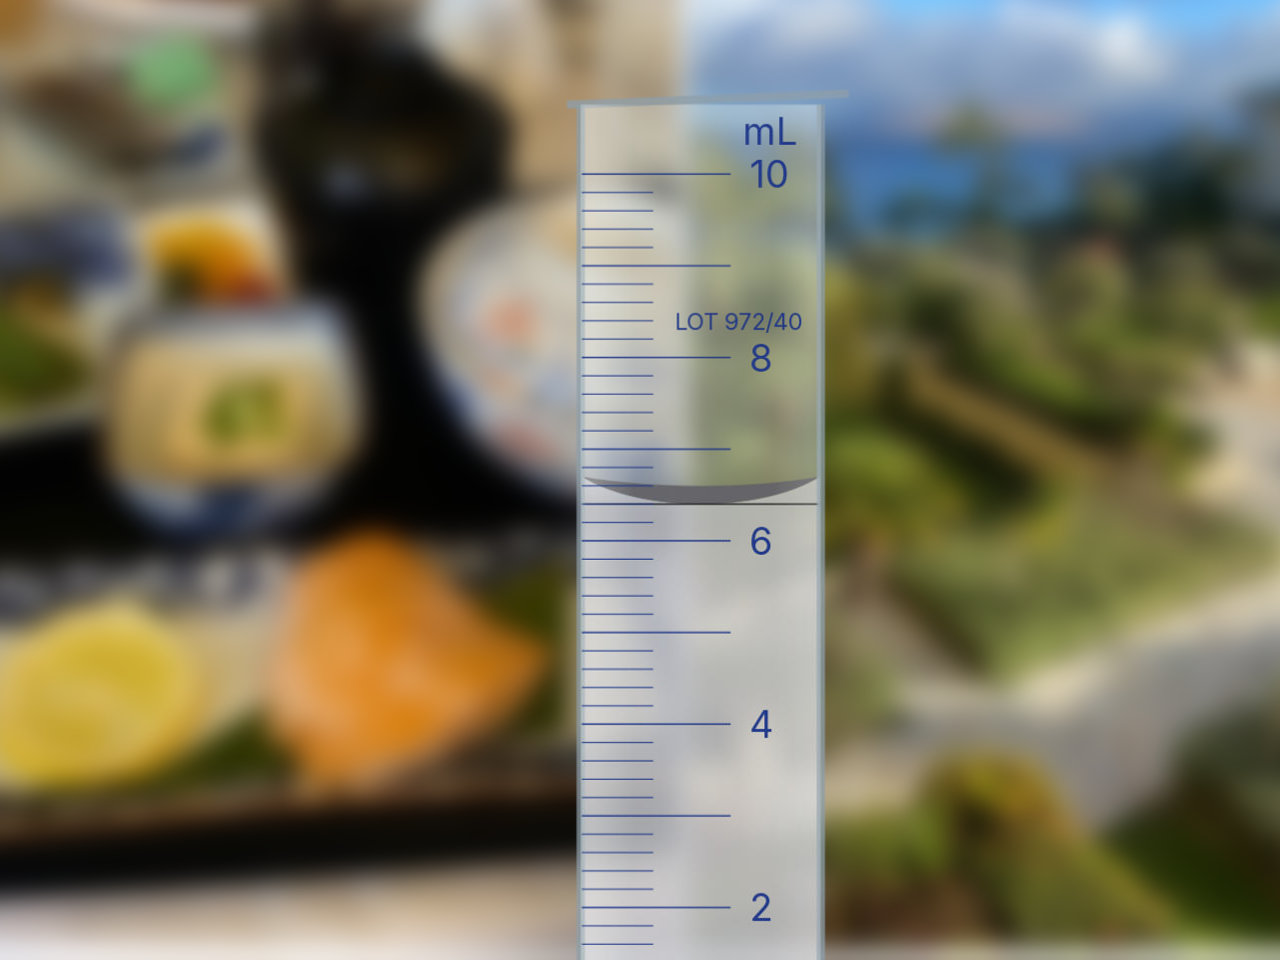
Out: 6.4 mL
